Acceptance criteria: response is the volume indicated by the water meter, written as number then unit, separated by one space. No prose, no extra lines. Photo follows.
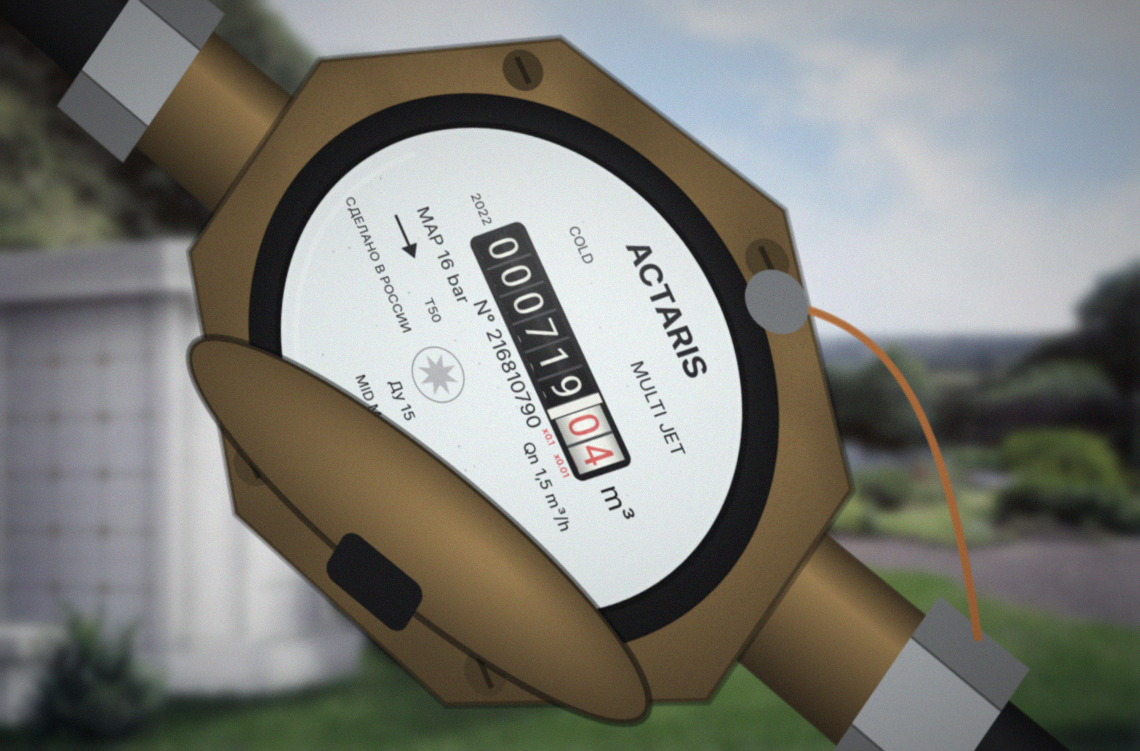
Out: 719.04 m³
